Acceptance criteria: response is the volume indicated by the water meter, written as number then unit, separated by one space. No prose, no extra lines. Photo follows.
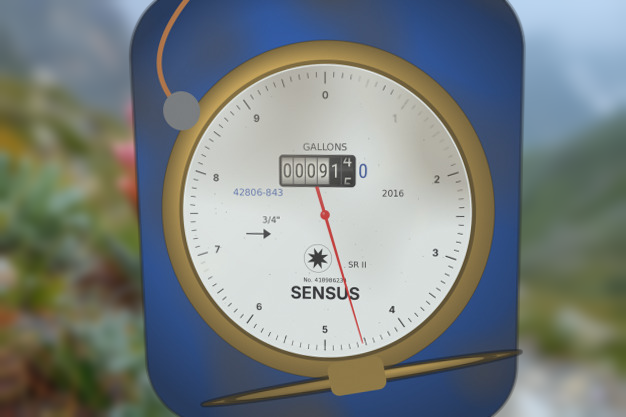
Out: 9144.5 gal
